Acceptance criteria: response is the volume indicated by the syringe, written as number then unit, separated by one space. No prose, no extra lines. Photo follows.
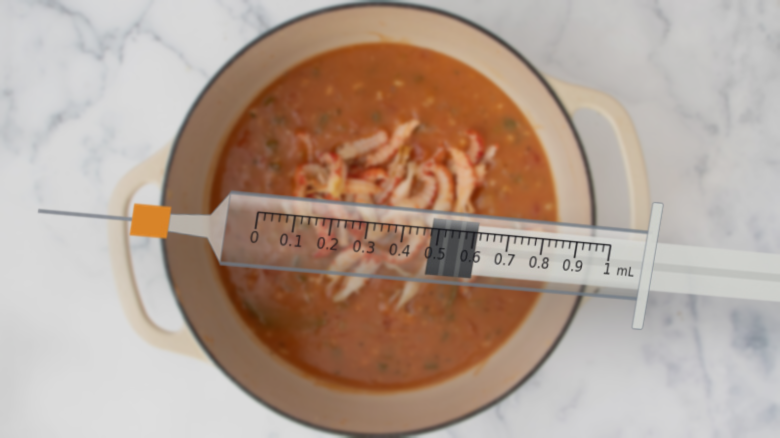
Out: 0.48 mL
